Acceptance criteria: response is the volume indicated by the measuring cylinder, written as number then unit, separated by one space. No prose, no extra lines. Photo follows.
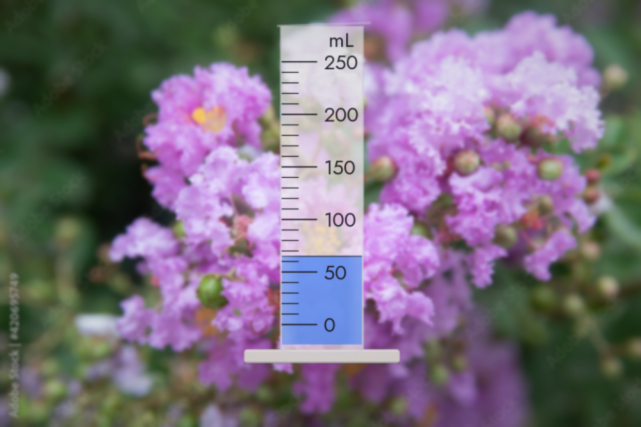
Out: 65 mL
